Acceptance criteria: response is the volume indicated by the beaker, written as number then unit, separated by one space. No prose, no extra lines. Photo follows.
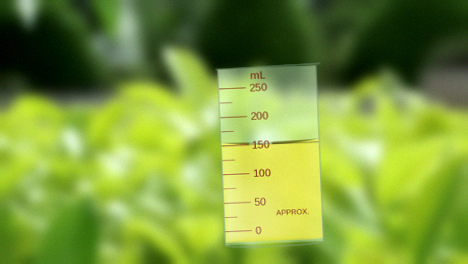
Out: 150 mL
